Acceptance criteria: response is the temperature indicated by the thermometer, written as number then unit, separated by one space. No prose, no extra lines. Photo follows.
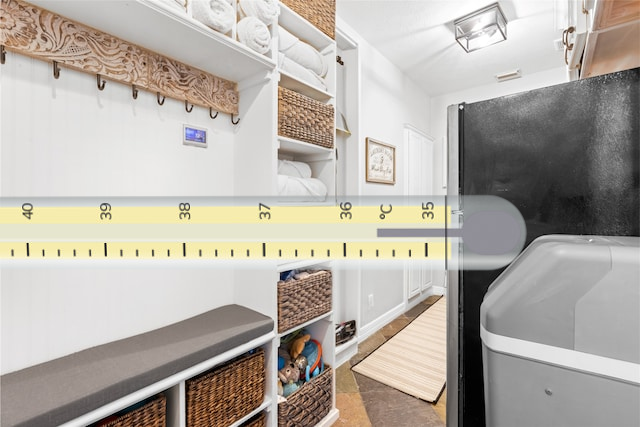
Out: 35.6 °C
